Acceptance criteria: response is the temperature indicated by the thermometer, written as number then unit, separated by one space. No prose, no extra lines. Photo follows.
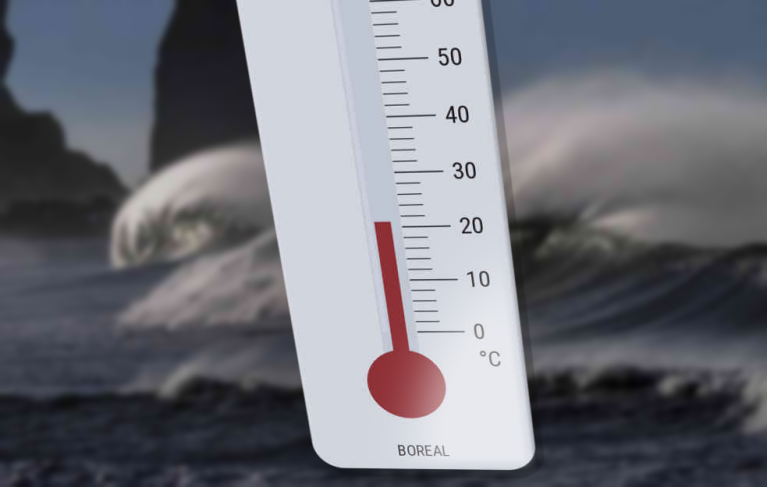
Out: 21 °C
